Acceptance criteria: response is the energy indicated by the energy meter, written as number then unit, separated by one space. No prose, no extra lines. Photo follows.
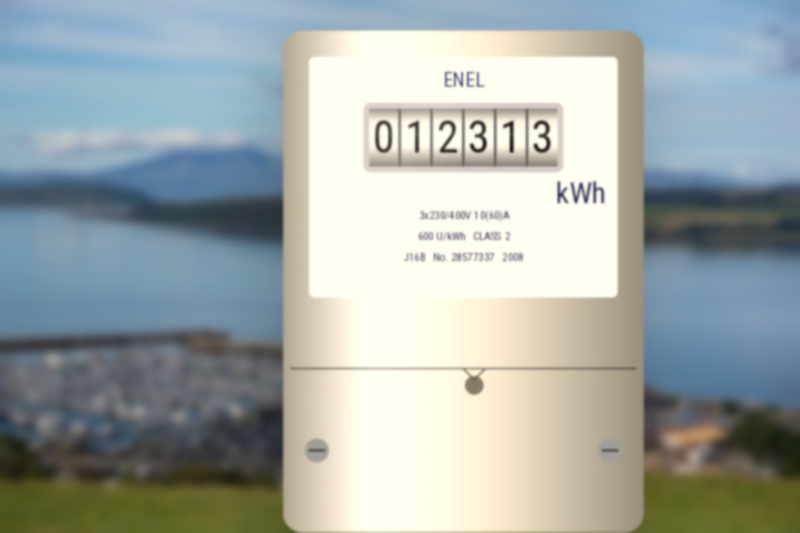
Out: 12313 kWh
